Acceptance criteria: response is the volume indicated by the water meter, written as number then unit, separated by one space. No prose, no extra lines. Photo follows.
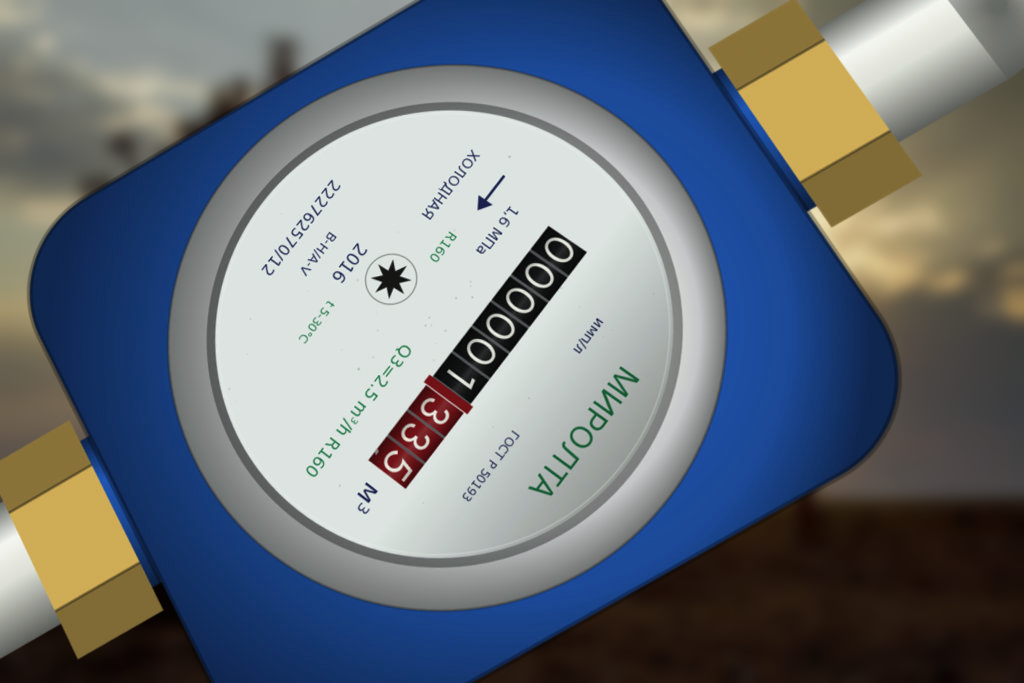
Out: 1.335 m³
